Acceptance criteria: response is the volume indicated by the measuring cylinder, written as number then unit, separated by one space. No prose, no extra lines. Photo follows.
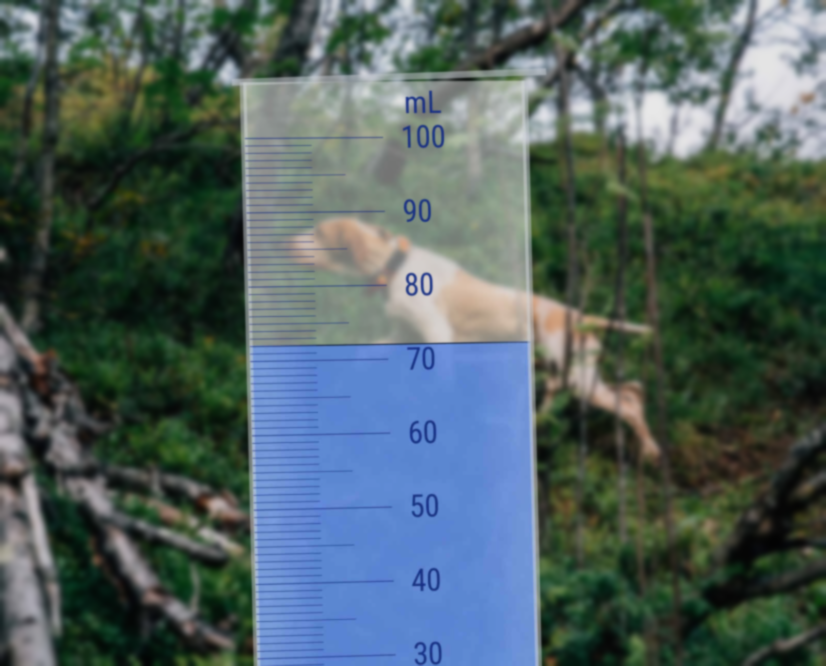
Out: 72 mL
